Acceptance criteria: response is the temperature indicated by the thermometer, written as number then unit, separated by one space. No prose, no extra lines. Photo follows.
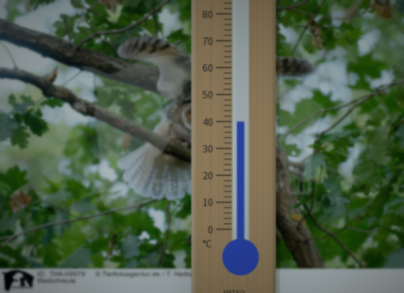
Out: 40 °C
